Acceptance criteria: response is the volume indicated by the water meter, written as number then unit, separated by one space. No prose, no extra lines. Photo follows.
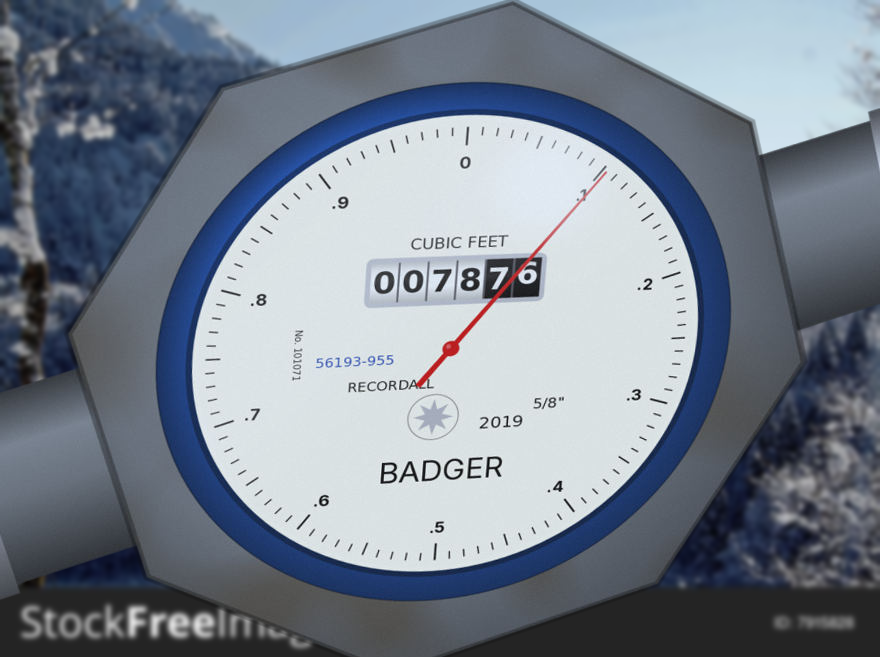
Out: 7876.10 ft³
